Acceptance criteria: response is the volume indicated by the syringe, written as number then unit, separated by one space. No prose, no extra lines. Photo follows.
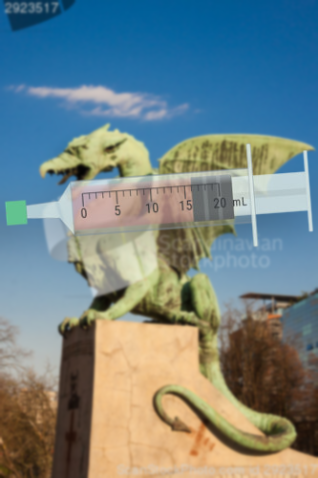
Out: 16 mL
